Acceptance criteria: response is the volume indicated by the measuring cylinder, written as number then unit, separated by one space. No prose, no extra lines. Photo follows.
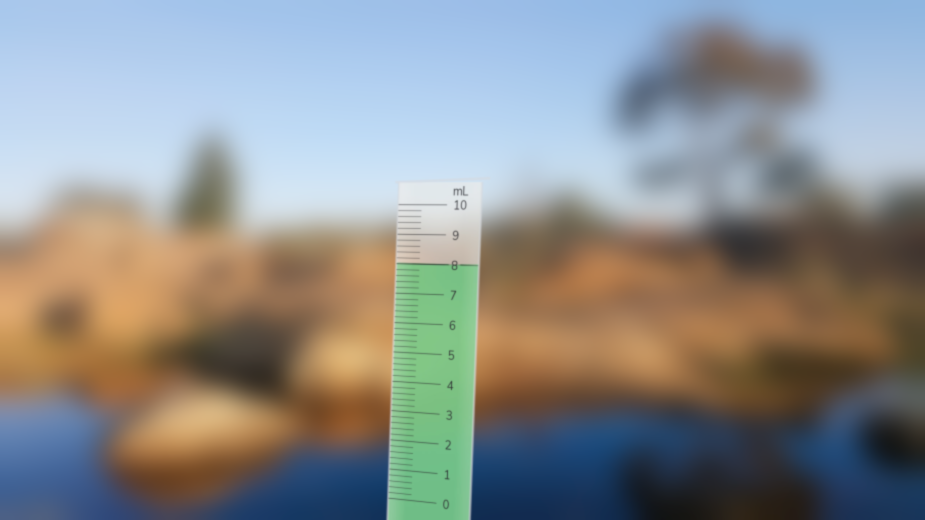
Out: 8 mL
